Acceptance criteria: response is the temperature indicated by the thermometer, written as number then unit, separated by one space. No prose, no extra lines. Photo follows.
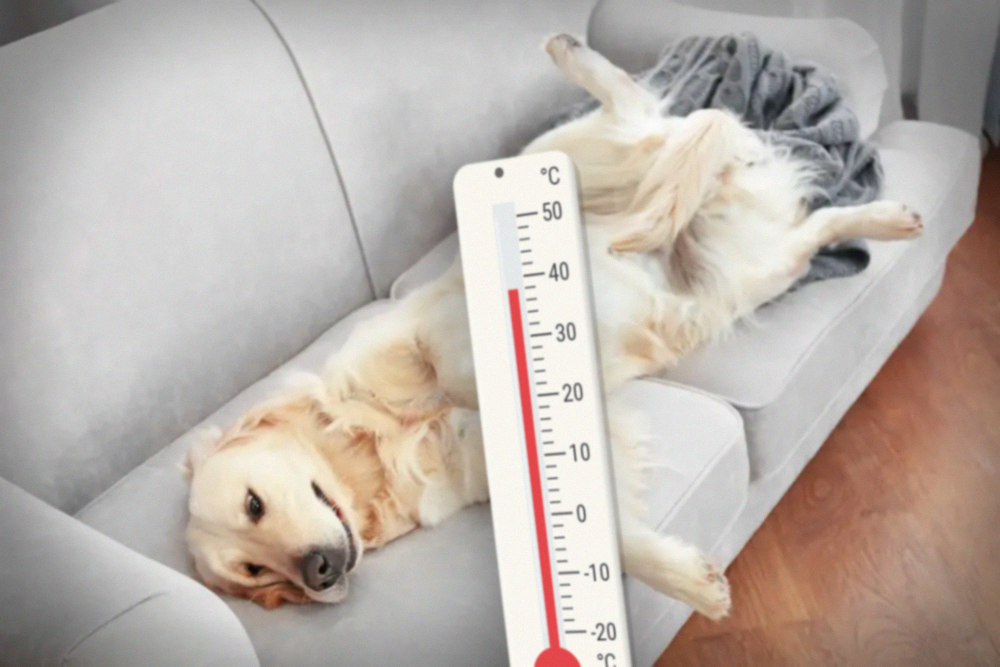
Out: 38 °C
